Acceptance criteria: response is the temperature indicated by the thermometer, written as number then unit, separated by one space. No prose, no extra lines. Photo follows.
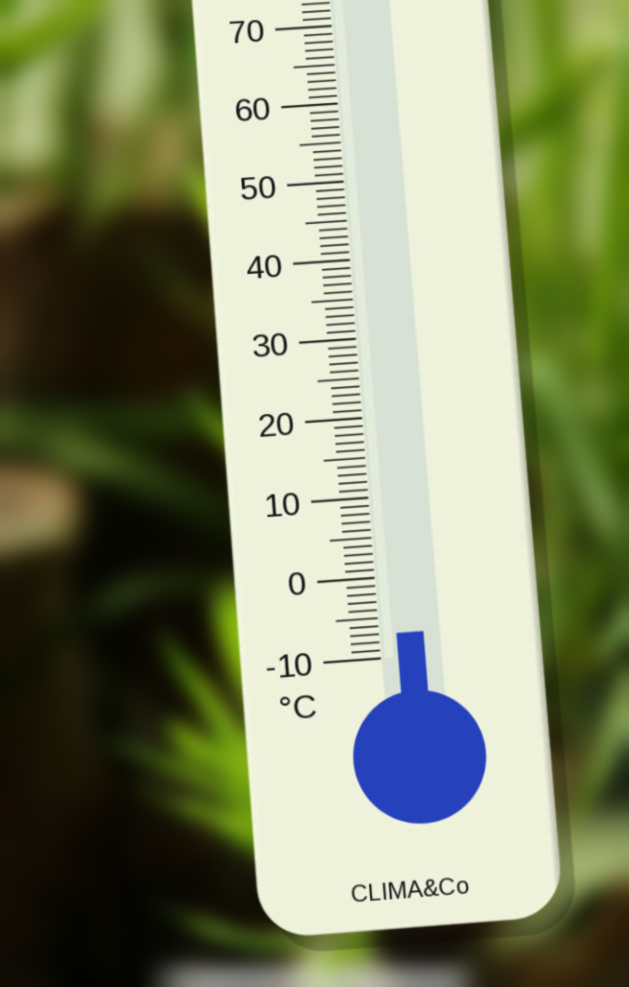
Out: -7 °C
